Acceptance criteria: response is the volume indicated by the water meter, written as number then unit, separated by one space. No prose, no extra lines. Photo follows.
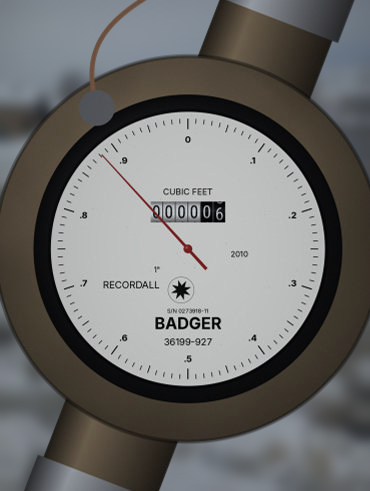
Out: 5.88 ft³
